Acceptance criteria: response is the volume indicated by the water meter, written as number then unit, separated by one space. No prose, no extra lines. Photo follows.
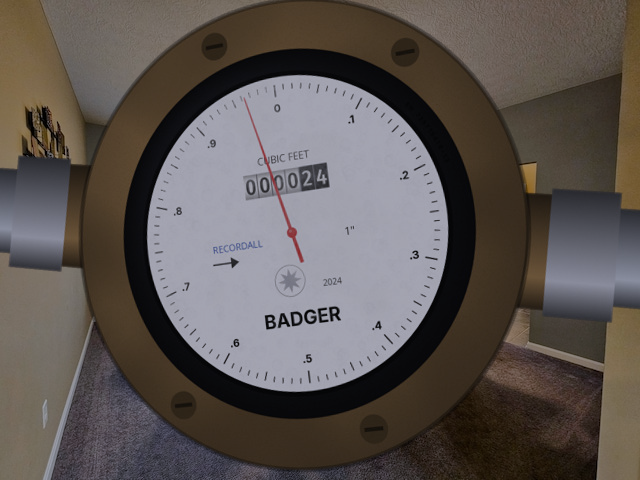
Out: 23.96 ft³
